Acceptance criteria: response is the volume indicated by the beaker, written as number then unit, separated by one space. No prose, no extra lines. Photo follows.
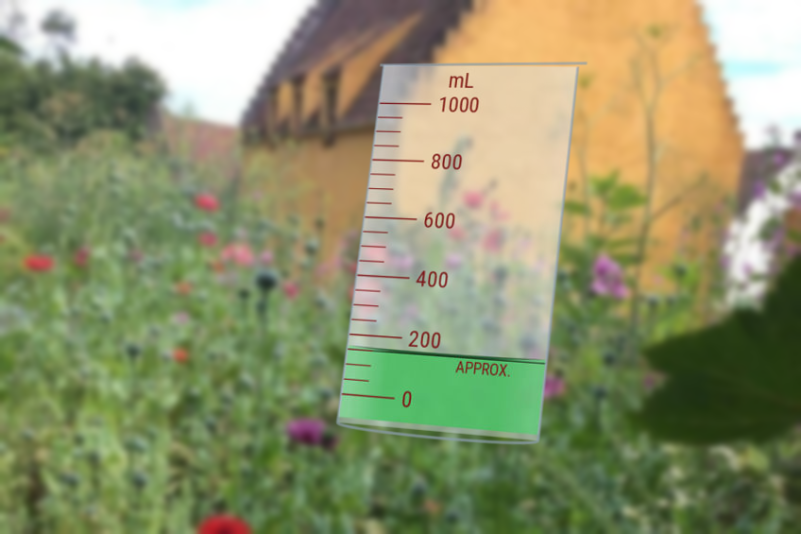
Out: 150 mL
